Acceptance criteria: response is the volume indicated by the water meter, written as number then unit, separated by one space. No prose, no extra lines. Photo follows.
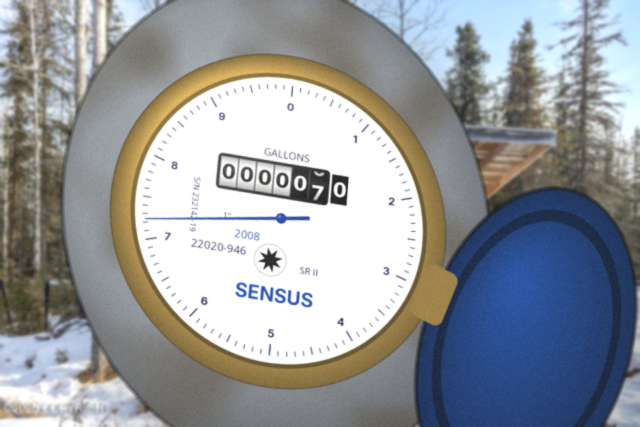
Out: 67.2 gal
